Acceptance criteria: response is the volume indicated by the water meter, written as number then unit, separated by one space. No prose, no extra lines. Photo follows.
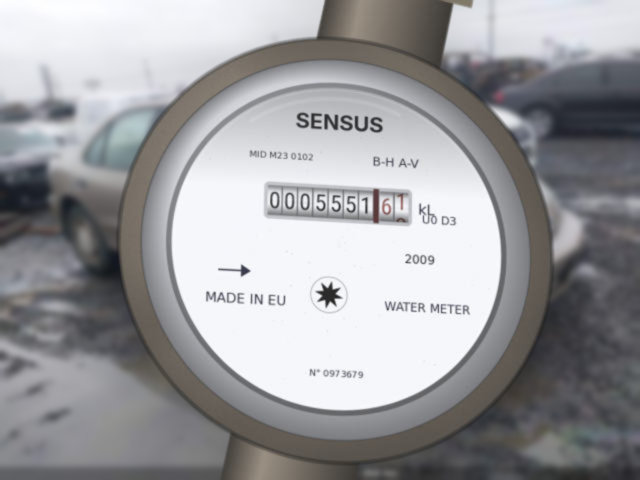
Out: 5551.61 kL
